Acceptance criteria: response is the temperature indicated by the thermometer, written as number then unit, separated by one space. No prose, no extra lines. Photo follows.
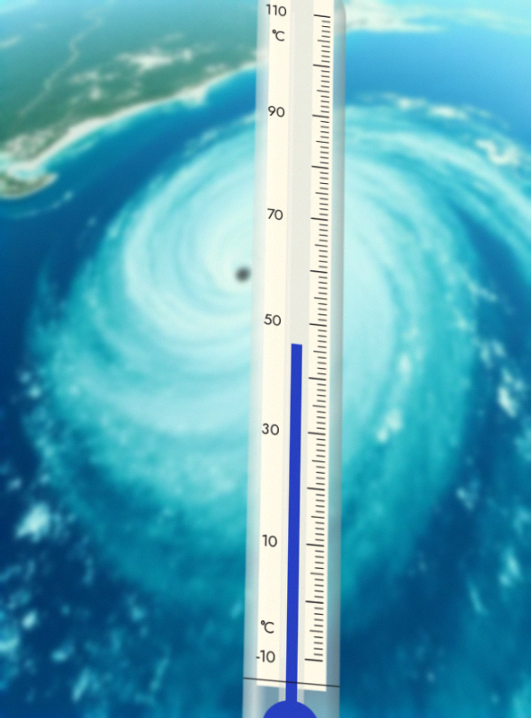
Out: 46 °C
